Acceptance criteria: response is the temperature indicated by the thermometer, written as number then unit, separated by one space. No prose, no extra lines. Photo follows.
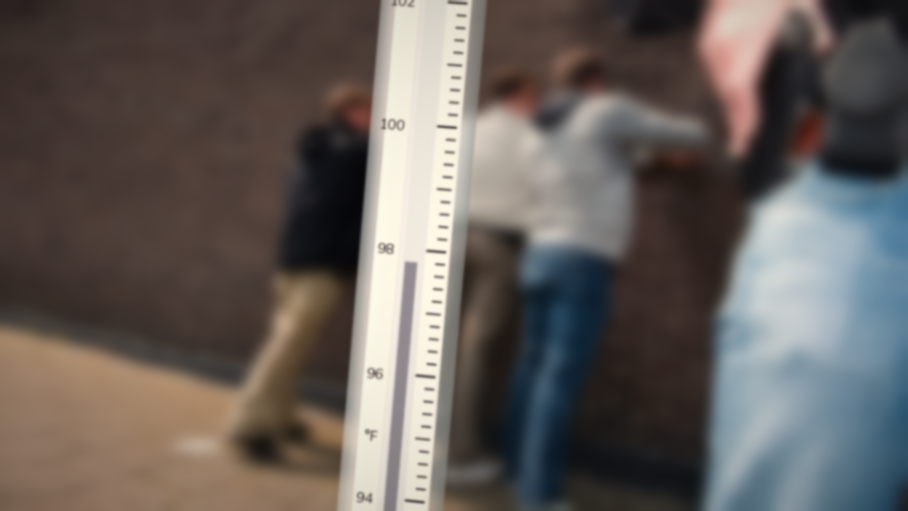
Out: 97.8 °F
